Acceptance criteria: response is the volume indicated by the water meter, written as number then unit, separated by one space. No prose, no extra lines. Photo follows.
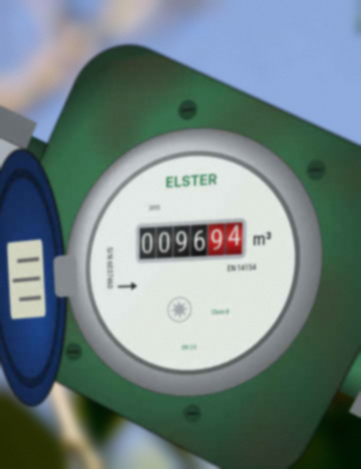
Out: 96.94 m³
